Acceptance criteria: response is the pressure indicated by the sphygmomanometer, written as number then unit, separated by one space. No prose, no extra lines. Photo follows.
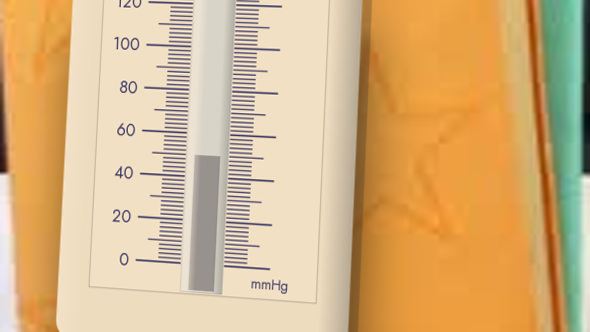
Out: 50 mmHg
